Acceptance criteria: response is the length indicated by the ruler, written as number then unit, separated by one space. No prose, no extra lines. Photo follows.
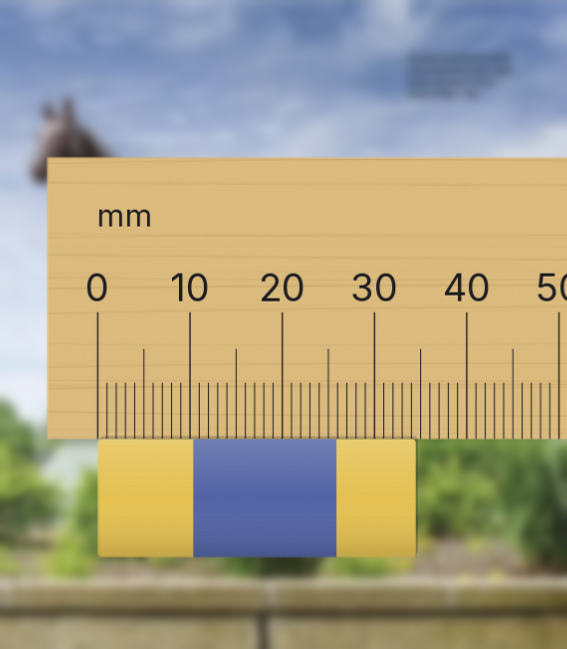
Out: 34.5 mm
